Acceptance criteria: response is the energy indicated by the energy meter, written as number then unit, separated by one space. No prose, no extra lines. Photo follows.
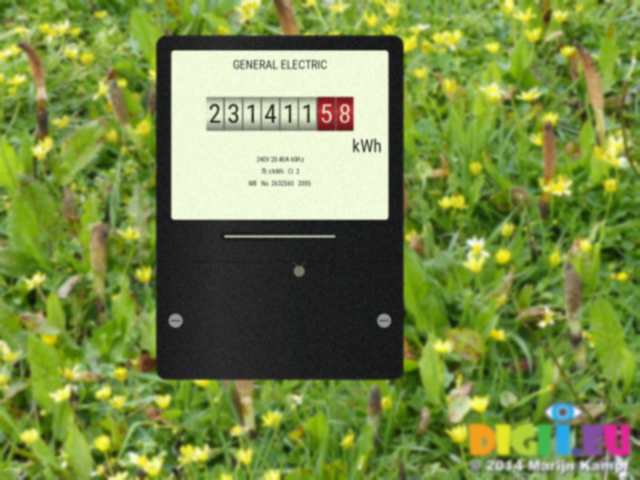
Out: 231411.58 kWh
